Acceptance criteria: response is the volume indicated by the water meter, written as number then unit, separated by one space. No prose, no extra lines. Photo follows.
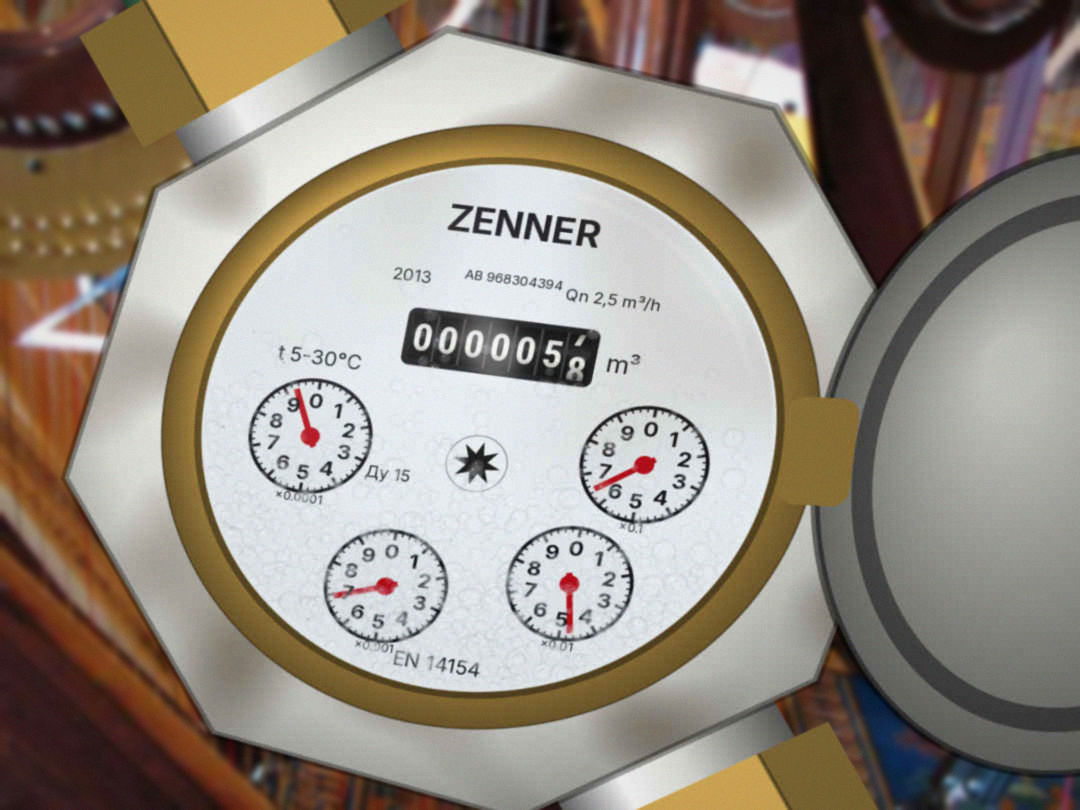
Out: 57.6469 m³
